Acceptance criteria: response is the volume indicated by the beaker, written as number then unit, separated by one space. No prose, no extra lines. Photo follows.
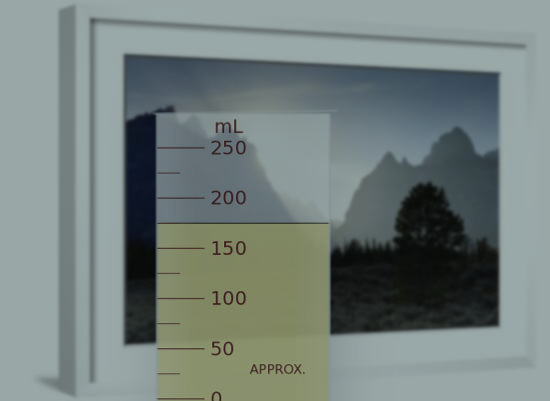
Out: 175 mL
